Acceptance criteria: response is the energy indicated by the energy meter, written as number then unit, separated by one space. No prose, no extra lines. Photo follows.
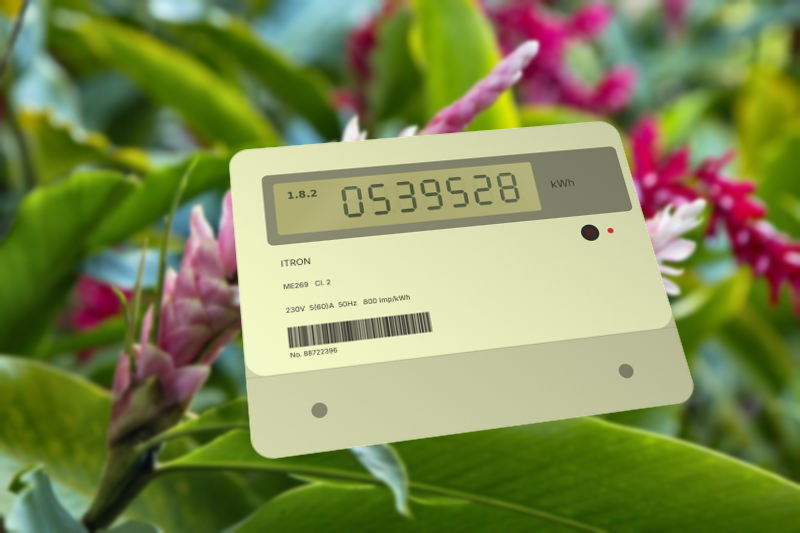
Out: 539528 kWh
